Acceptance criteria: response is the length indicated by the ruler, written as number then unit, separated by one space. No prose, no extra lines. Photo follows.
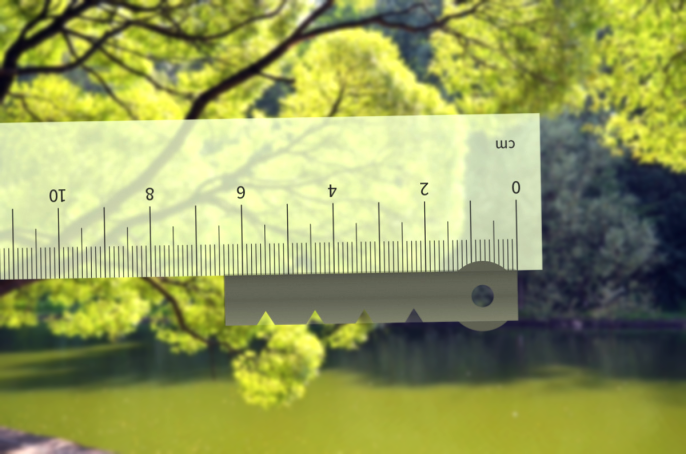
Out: 6.4 cm
